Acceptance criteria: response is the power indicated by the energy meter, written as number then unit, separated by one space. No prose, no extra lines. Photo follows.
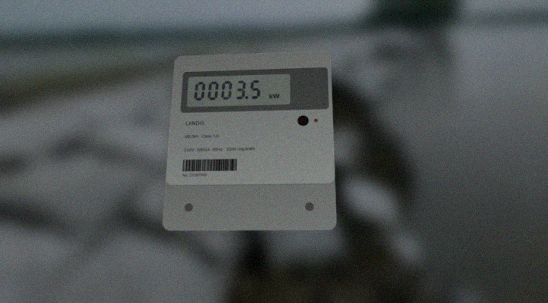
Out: 3.5 kW
